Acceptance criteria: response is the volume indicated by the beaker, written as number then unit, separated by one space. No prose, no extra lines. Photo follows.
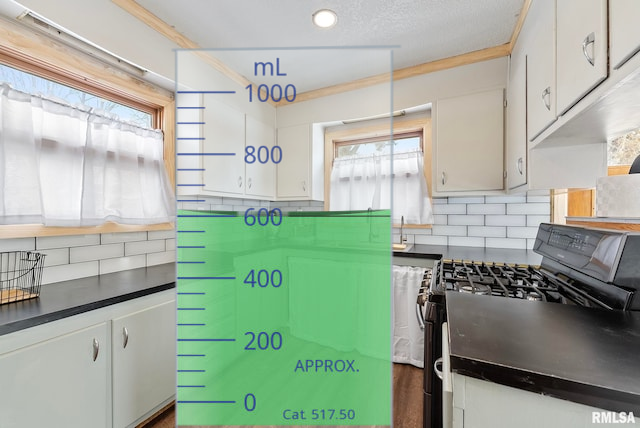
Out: 600 mL
